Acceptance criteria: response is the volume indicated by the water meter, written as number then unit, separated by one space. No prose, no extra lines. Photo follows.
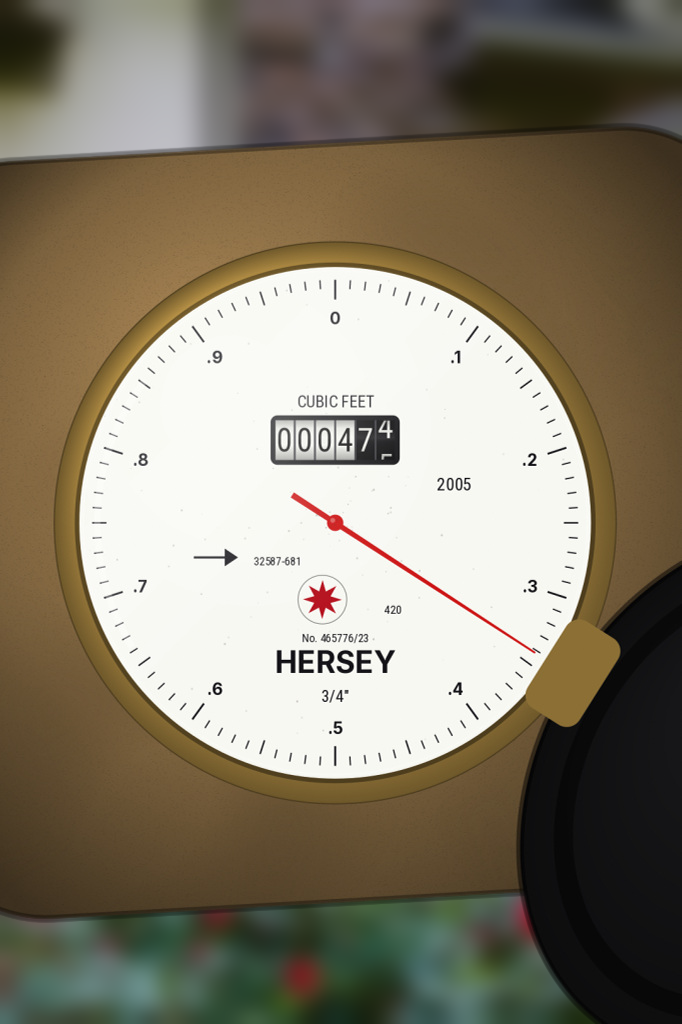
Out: 474.34 ft³
